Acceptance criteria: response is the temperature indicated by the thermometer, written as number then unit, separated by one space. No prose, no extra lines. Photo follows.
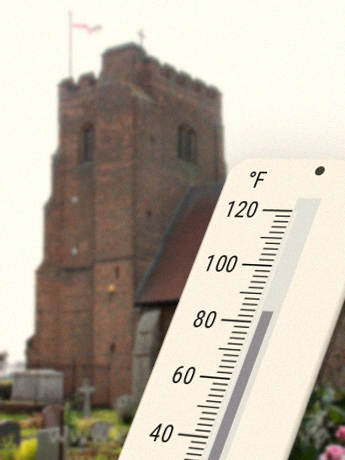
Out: 84 °F
